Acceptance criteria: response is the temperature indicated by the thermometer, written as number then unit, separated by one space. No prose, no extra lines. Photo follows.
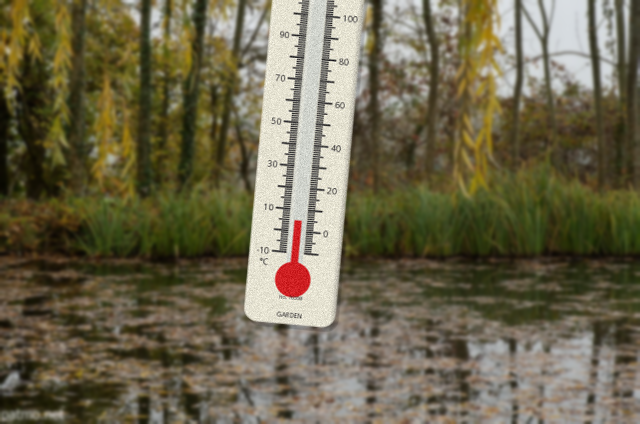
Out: 5 °C
